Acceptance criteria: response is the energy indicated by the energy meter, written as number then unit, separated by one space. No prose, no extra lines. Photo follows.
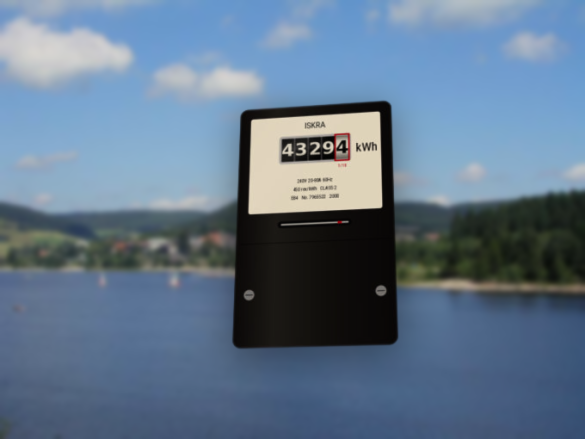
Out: 4329.4 kWh
